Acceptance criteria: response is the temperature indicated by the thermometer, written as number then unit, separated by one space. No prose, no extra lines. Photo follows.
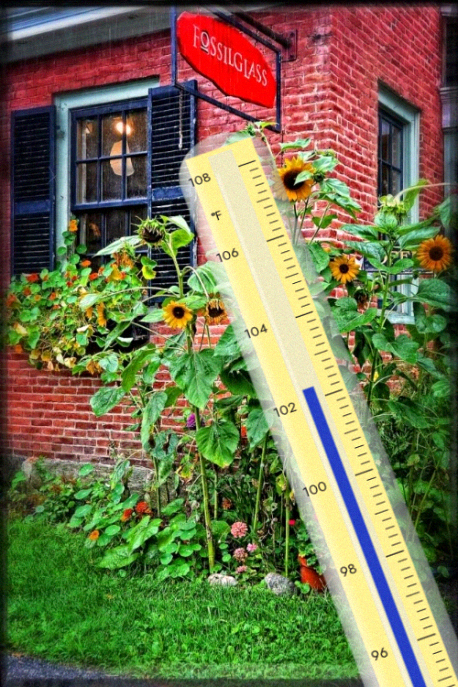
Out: 102.3 °F
